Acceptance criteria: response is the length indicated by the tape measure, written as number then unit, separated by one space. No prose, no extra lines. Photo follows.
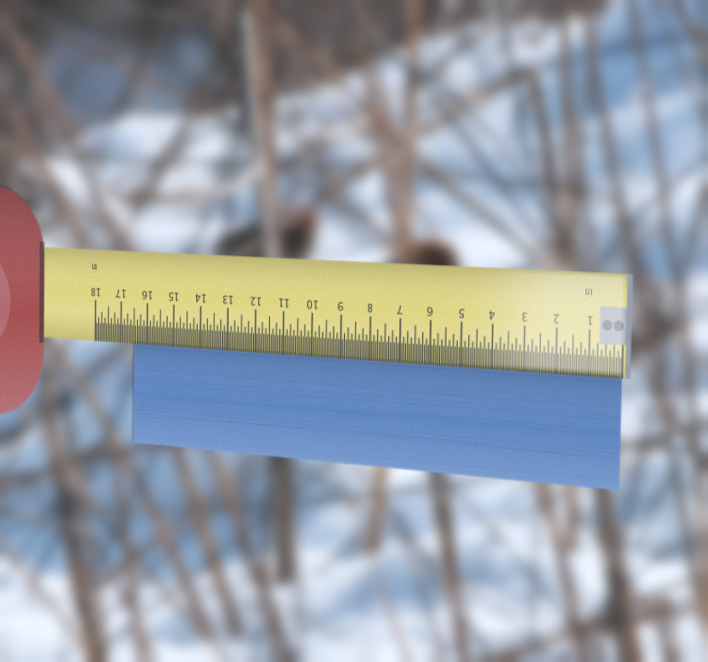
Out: 16.5 in
